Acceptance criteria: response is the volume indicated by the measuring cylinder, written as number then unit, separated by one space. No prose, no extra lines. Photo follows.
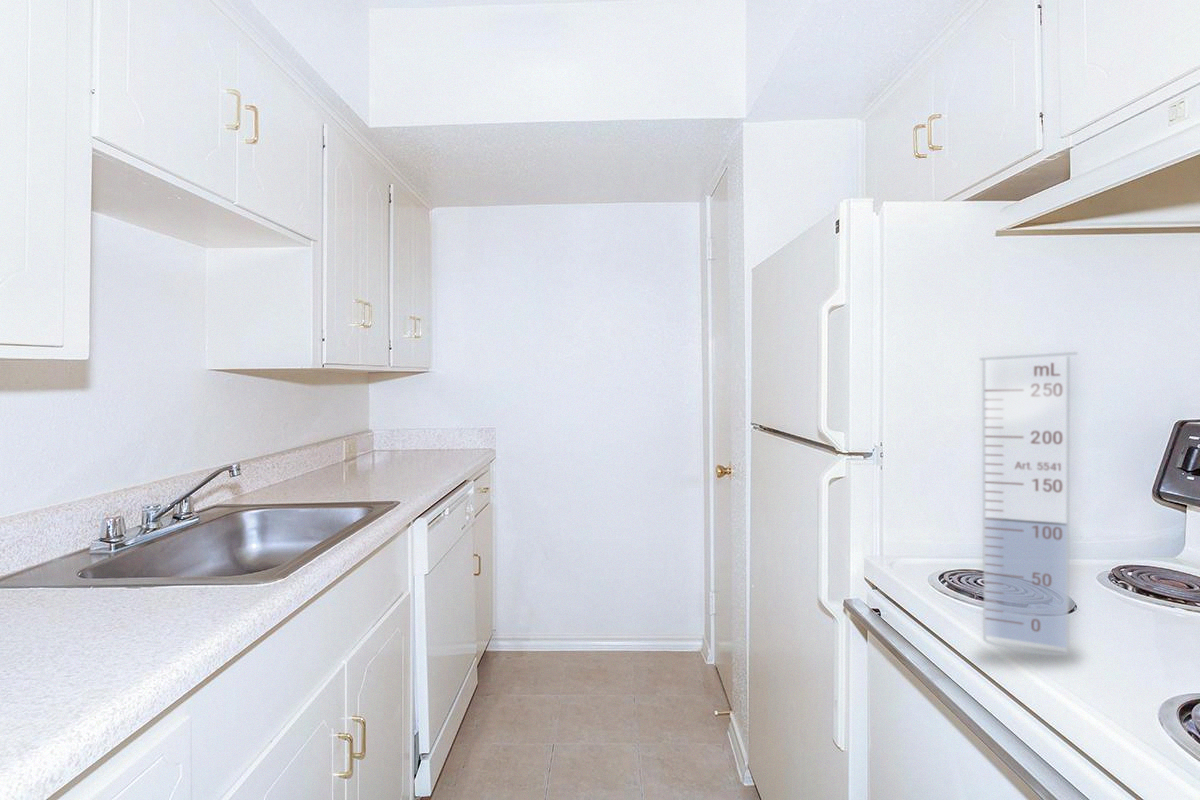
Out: 110 mL
